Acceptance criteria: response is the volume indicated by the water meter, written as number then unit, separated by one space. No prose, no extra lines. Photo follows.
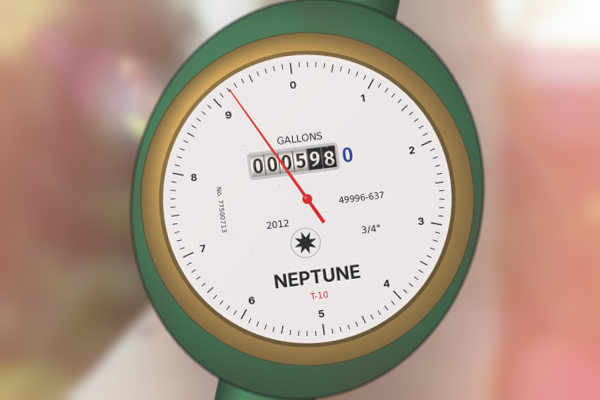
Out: 5979.2 gal
